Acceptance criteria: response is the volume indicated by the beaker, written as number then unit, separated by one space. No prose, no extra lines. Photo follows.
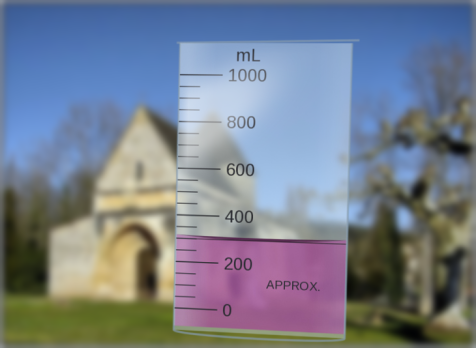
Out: 300 mL
